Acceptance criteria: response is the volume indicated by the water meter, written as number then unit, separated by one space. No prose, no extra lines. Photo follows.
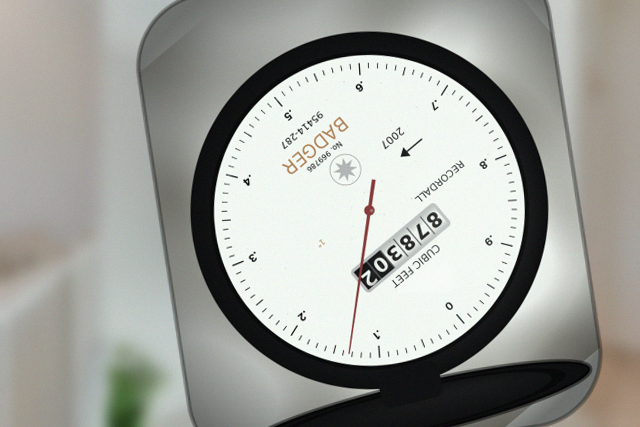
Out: 878302.13 ft³
